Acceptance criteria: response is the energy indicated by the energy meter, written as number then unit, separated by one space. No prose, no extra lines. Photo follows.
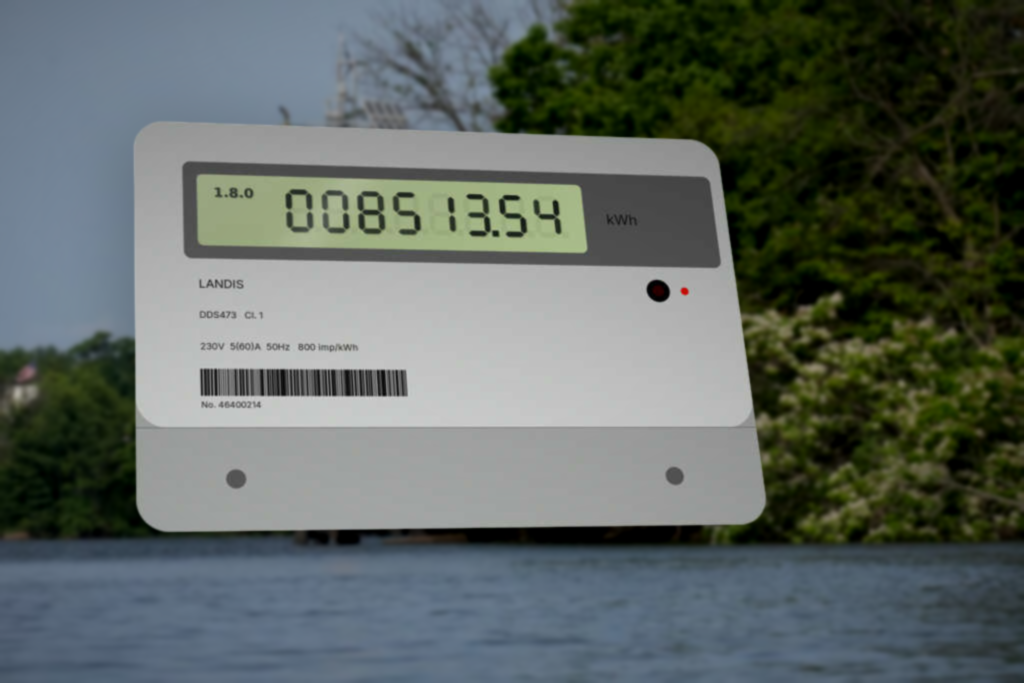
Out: 8513.54 kWh
